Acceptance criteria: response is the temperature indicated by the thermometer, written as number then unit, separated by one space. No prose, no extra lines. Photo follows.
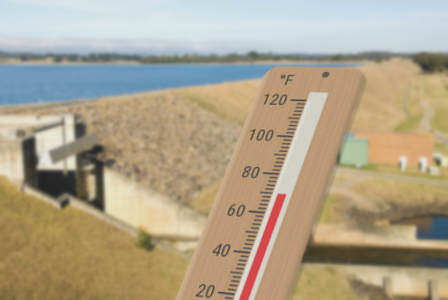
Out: 70 °F
